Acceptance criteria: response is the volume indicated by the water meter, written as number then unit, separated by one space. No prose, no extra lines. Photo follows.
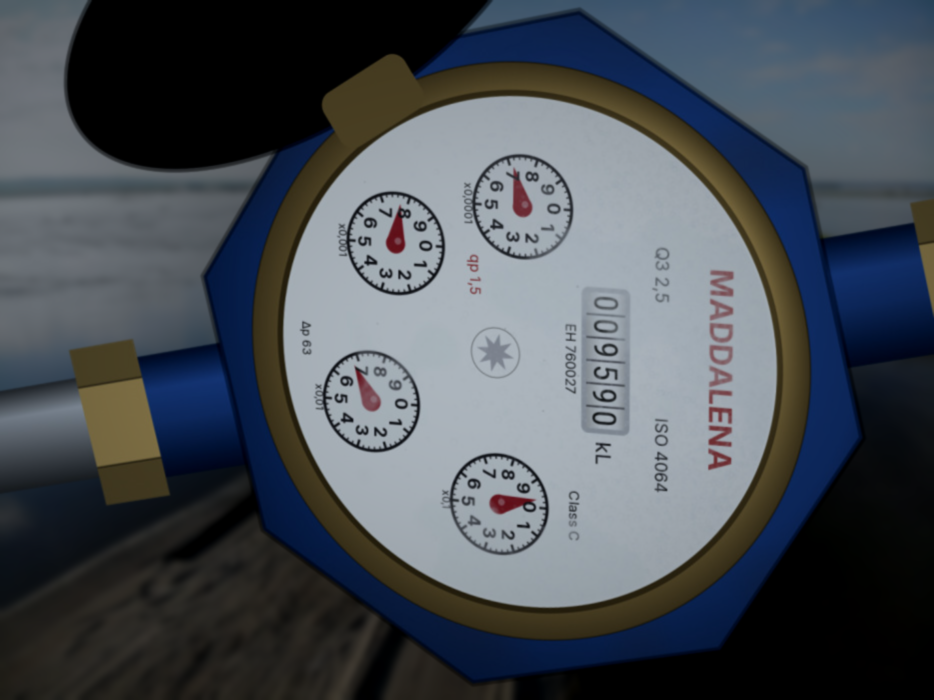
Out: 9589.9677 kL
